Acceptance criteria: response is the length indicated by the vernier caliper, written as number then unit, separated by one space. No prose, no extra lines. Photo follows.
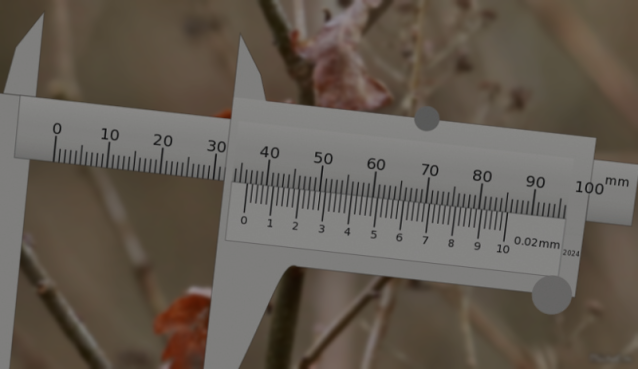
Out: 36.4 mm
